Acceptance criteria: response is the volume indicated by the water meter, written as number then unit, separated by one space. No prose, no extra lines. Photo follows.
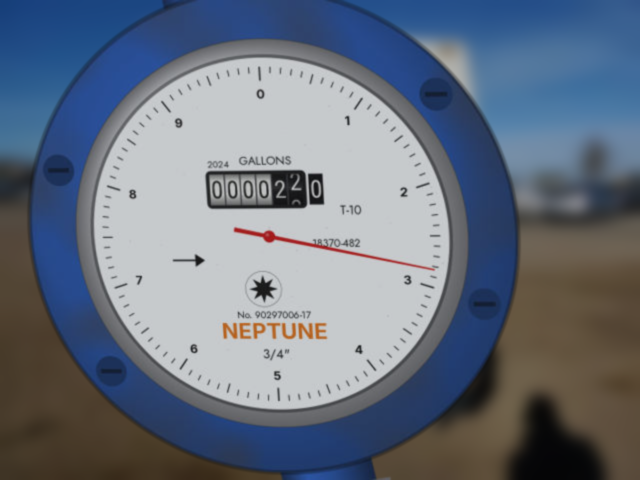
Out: 222.8 gal
